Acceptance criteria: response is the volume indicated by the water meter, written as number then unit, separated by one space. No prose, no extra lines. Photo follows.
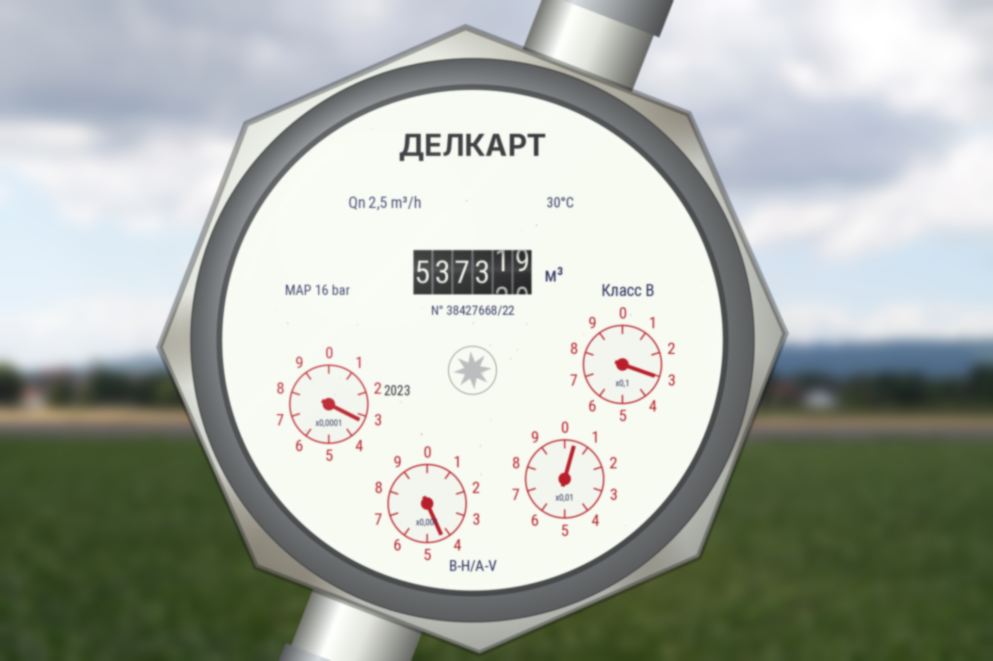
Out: 537319.3043 m³
